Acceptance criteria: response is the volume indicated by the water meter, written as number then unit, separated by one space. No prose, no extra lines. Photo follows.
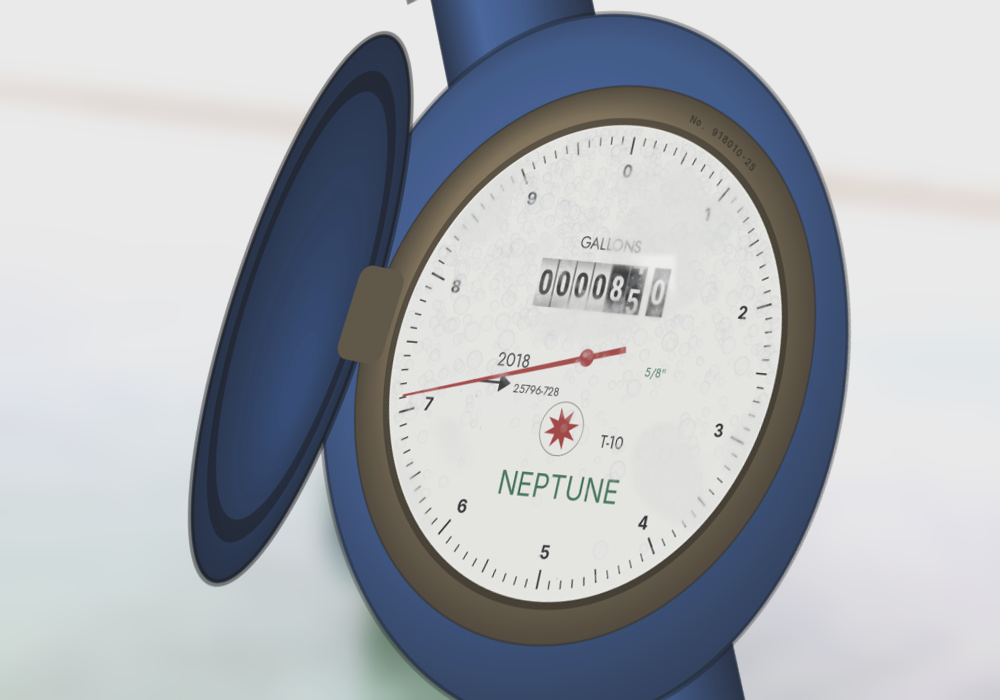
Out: 847.1 gal
